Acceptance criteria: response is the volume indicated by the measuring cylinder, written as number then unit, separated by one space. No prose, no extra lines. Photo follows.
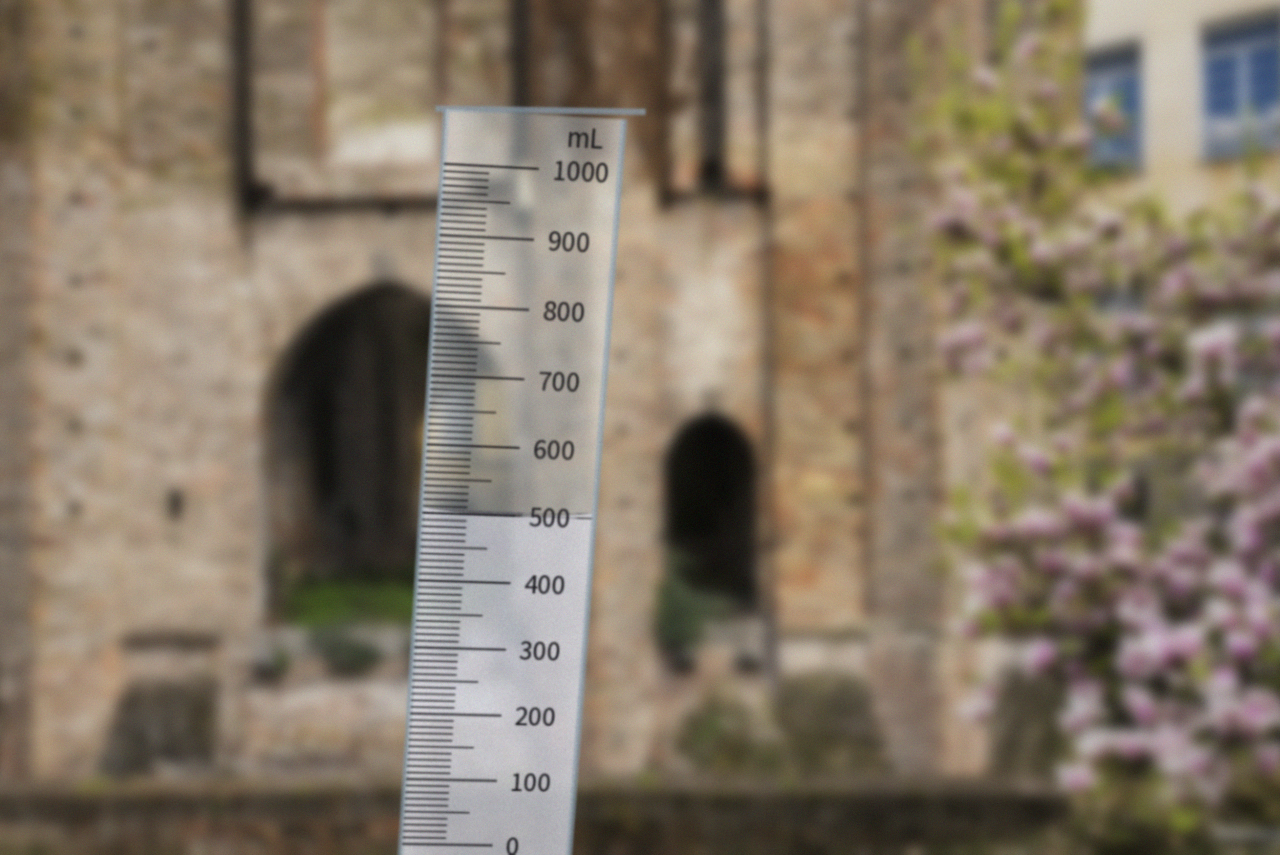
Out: 500 mL
